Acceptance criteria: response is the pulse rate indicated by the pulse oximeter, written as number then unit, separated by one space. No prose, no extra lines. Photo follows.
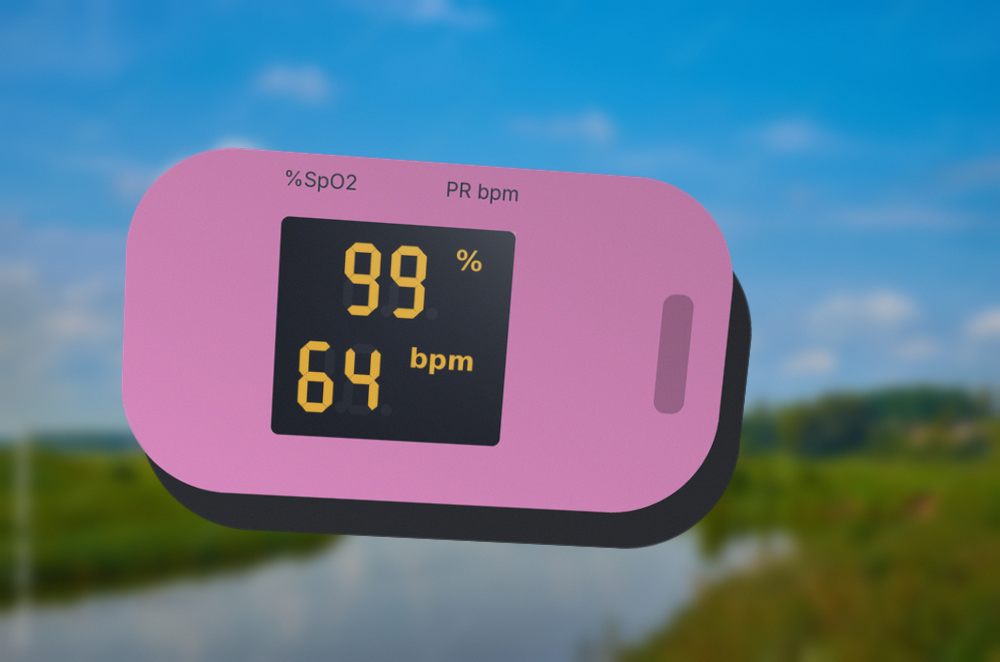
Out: 64 bpm
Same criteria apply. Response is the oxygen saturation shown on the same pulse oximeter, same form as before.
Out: 99 %
